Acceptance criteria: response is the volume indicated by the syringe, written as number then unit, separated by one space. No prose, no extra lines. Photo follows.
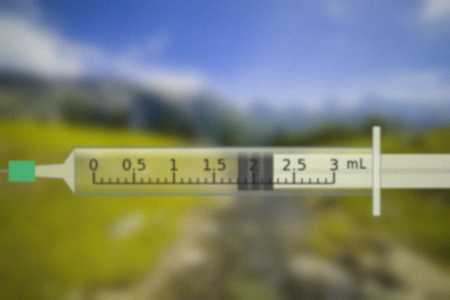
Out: 1.8 mL
